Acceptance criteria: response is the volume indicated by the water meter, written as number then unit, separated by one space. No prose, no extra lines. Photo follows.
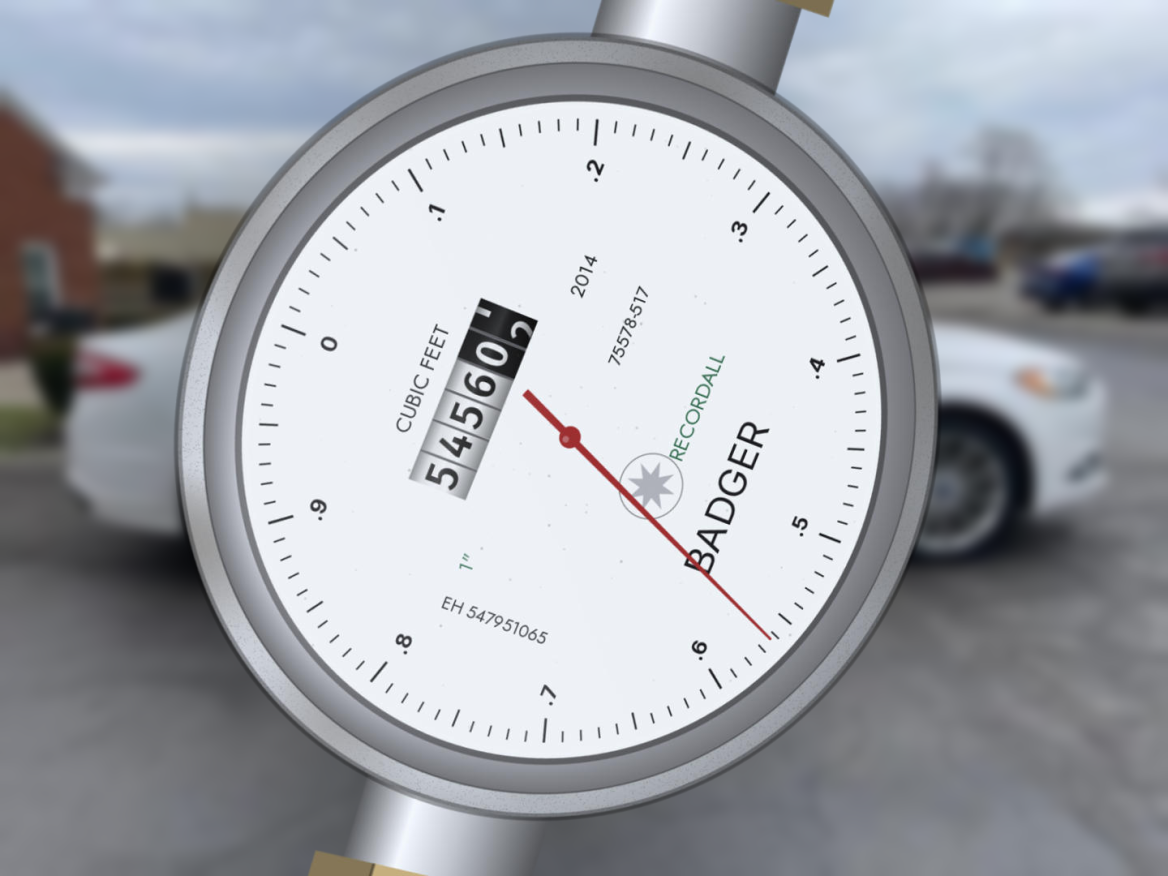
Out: 545601.56 ft³
